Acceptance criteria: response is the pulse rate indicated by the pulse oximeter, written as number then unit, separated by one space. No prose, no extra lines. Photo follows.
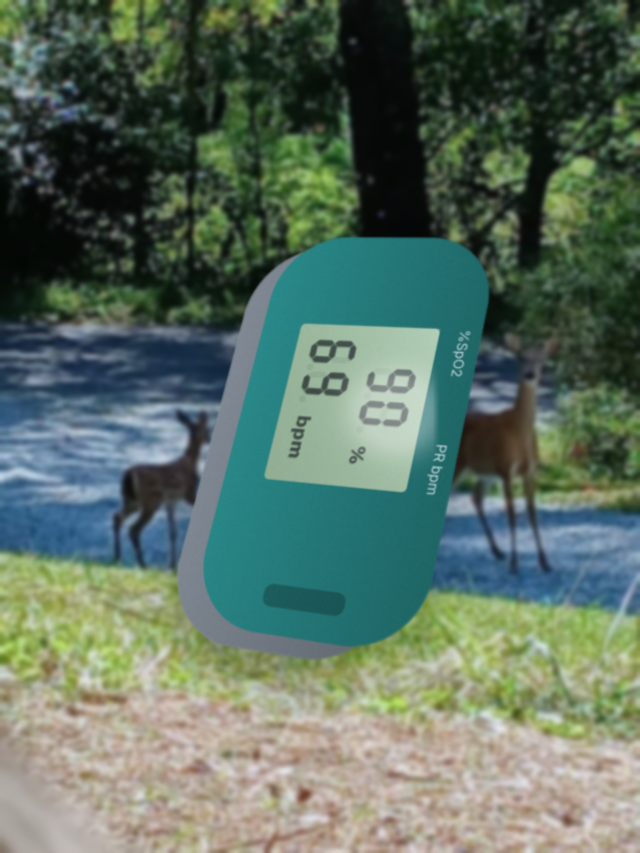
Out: 69 bpm
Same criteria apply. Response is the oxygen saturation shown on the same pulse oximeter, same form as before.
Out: 90 %
